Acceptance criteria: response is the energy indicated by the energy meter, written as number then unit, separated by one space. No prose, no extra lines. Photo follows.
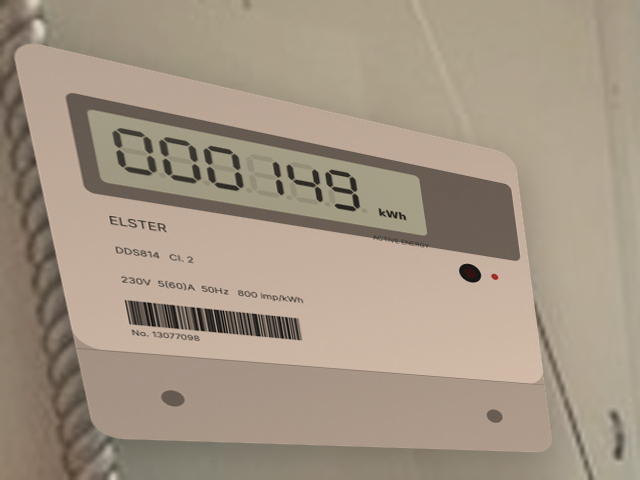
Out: 149 kWh
